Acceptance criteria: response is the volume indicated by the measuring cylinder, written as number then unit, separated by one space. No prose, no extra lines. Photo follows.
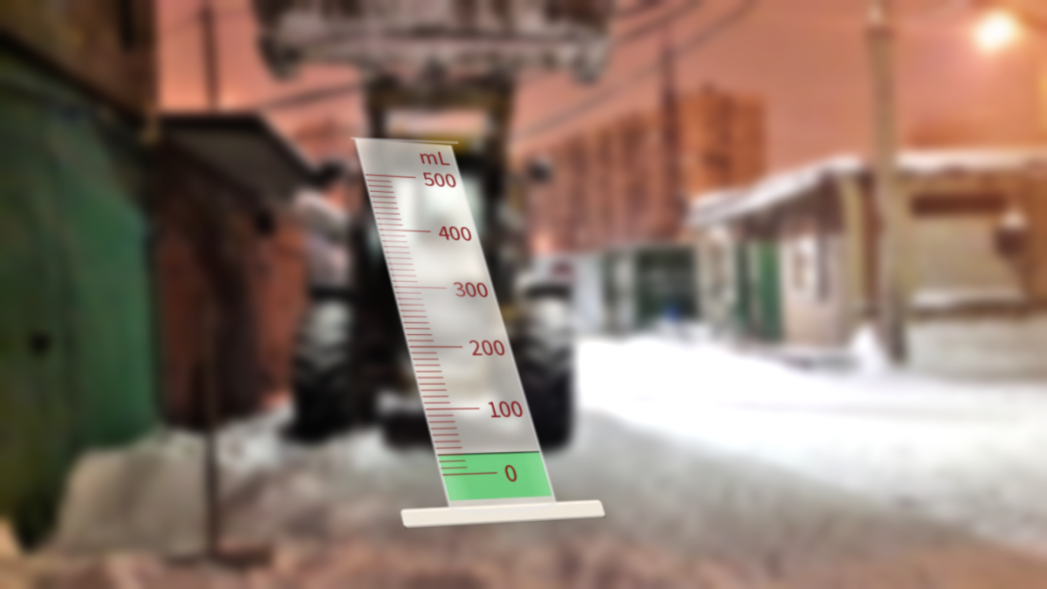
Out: 30 mL
